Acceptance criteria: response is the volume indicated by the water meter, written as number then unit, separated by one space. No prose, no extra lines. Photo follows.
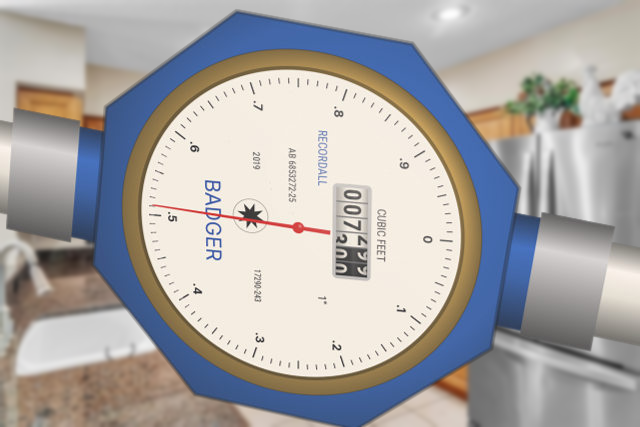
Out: 7299.51 ft³
